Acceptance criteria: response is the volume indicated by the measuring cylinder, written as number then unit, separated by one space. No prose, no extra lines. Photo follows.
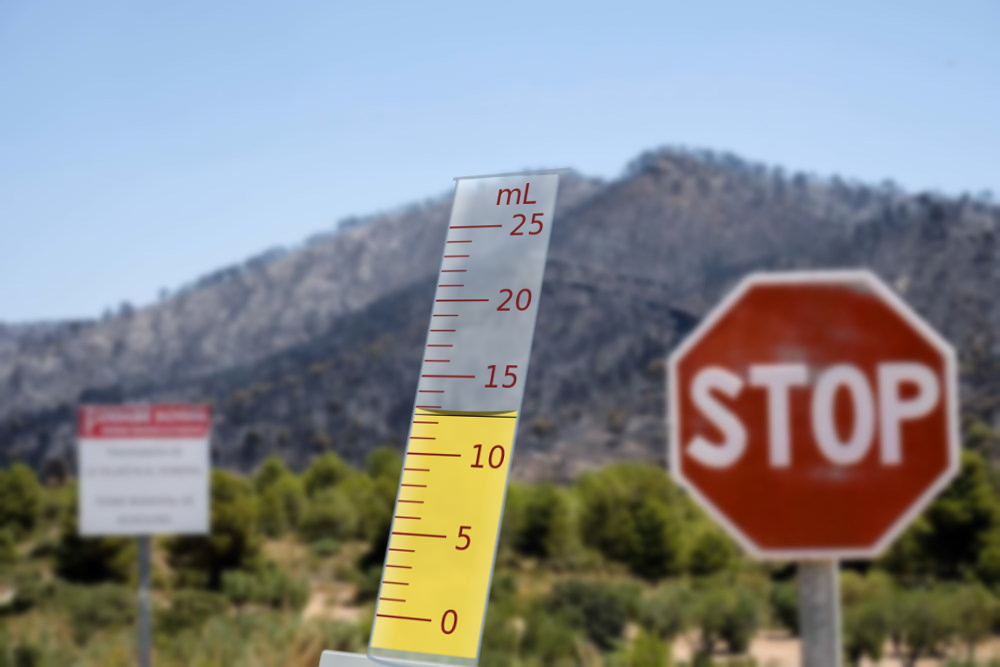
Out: 12.5 mL
